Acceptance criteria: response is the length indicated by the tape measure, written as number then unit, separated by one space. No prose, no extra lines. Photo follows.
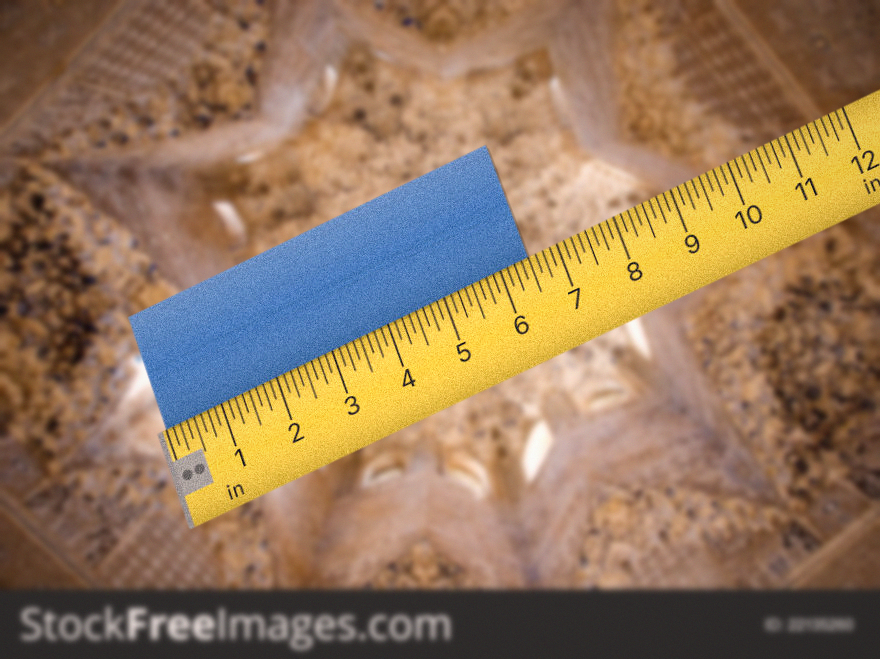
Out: 6.5 in
